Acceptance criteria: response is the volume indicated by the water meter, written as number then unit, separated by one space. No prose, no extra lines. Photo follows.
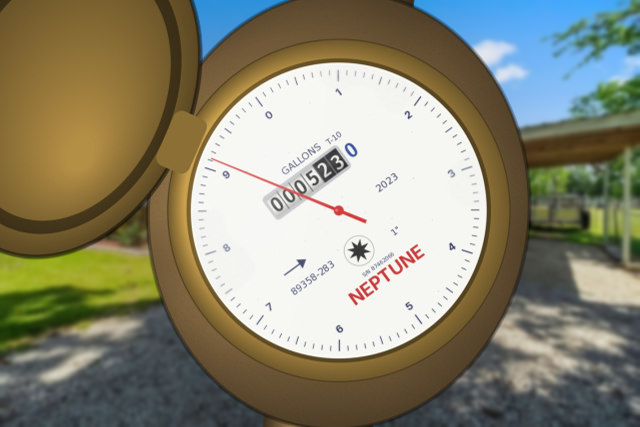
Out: 5229.1 gal
